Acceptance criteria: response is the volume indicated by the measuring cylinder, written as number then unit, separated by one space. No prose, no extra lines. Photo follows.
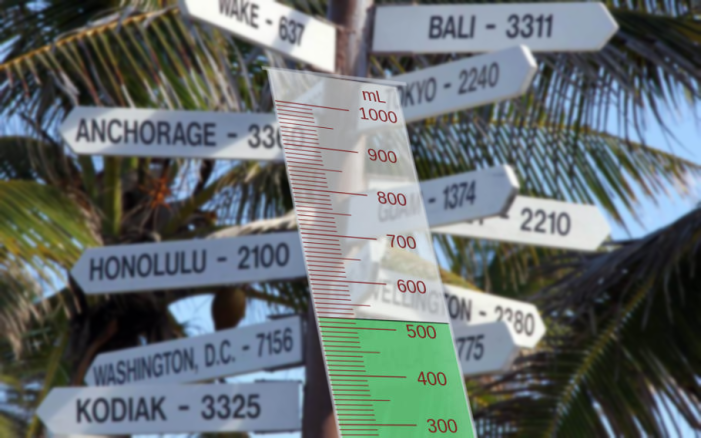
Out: 520 mL
